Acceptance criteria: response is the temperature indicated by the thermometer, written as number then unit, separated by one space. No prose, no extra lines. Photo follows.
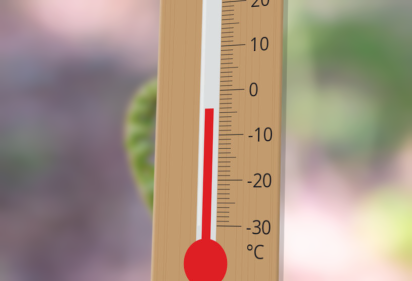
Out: -4 °C
